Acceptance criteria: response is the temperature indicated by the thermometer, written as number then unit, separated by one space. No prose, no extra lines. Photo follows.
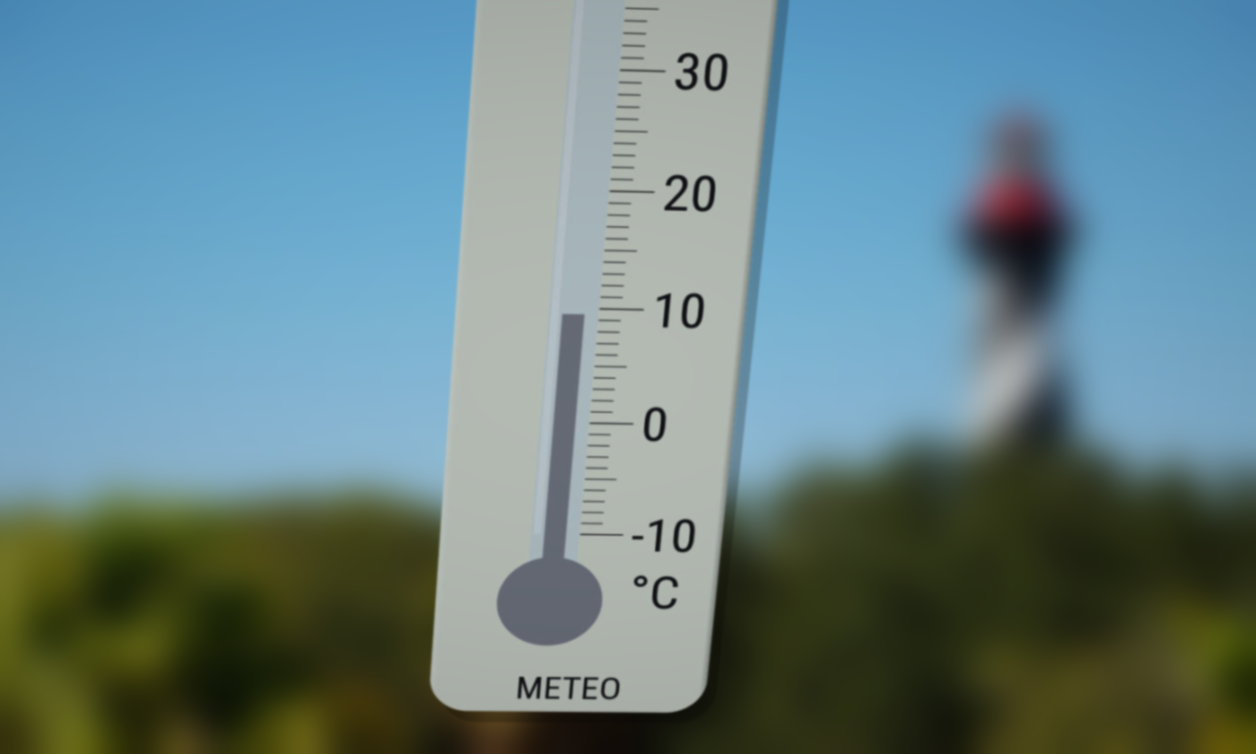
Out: 9.5 °C
